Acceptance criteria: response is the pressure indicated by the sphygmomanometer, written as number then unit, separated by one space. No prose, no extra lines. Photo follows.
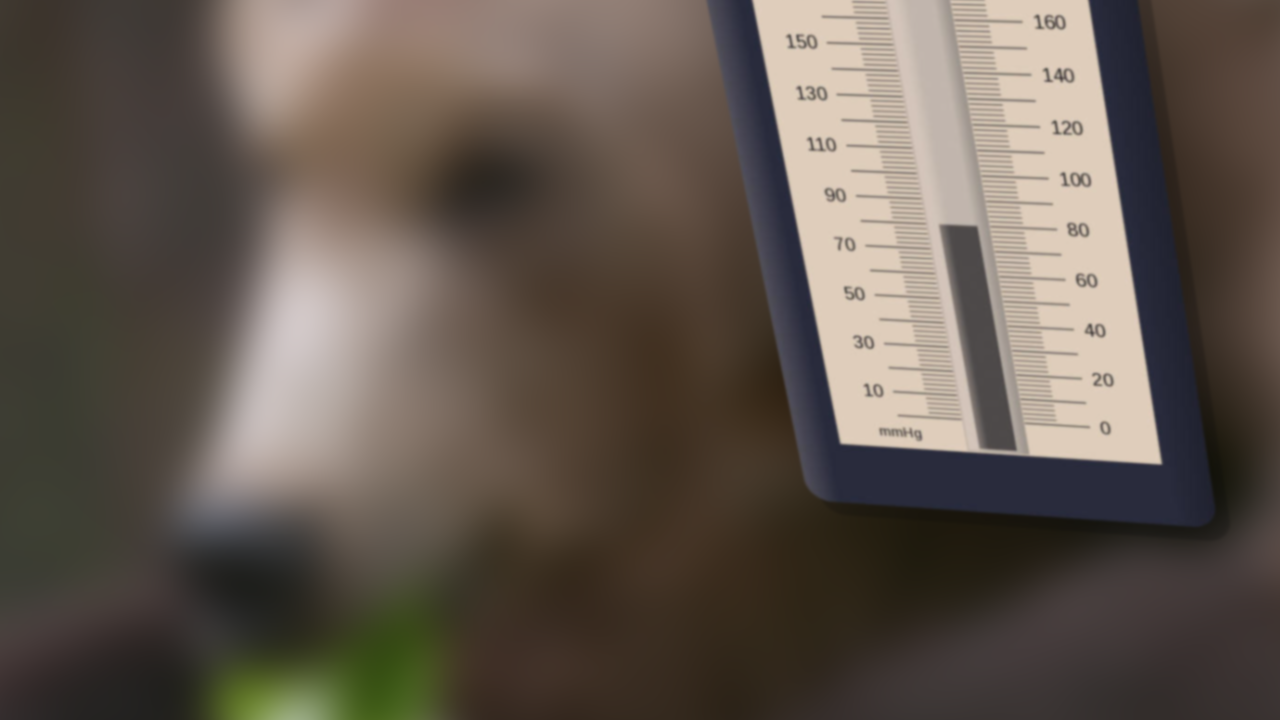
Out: 80 mmHg
